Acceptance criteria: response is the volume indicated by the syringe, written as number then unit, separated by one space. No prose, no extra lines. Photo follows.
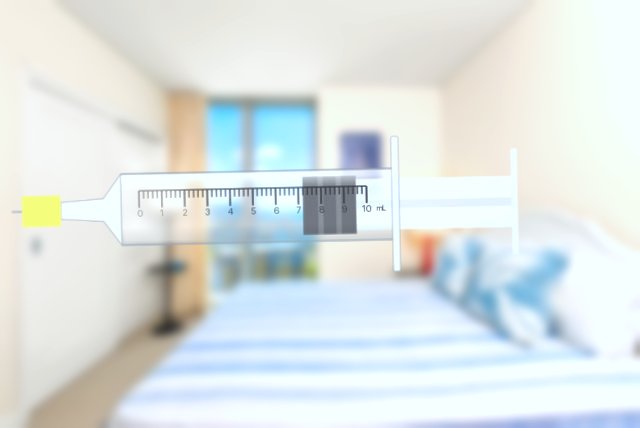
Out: 7.2 mL
